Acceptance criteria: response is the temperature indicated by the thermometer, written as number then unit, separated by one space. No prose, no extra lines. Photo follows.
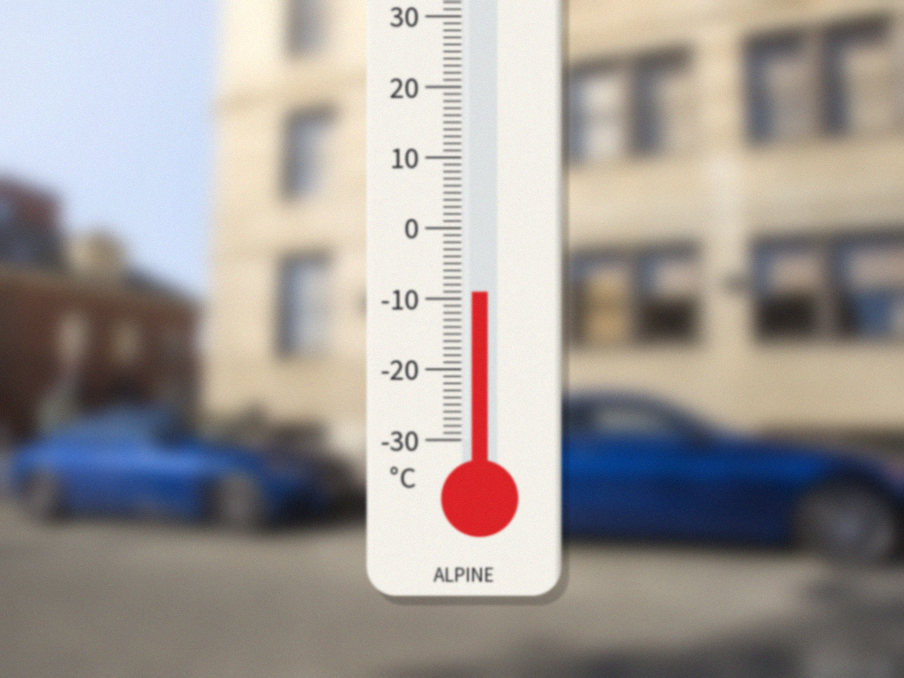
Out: -9 °C
